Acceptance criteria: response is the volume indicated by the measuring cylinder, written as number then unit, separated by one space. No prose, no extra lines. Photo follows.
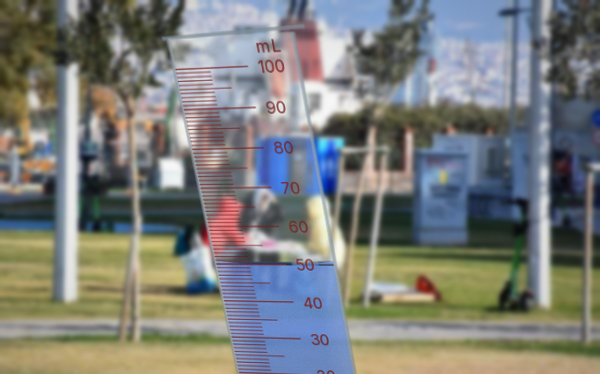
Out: 50 mL
